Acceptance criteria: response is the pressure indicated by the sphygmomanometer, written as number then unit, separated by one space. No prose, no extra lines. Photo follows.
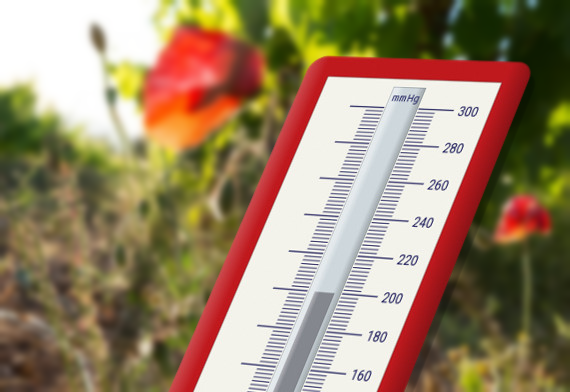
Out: 200 mmHg
